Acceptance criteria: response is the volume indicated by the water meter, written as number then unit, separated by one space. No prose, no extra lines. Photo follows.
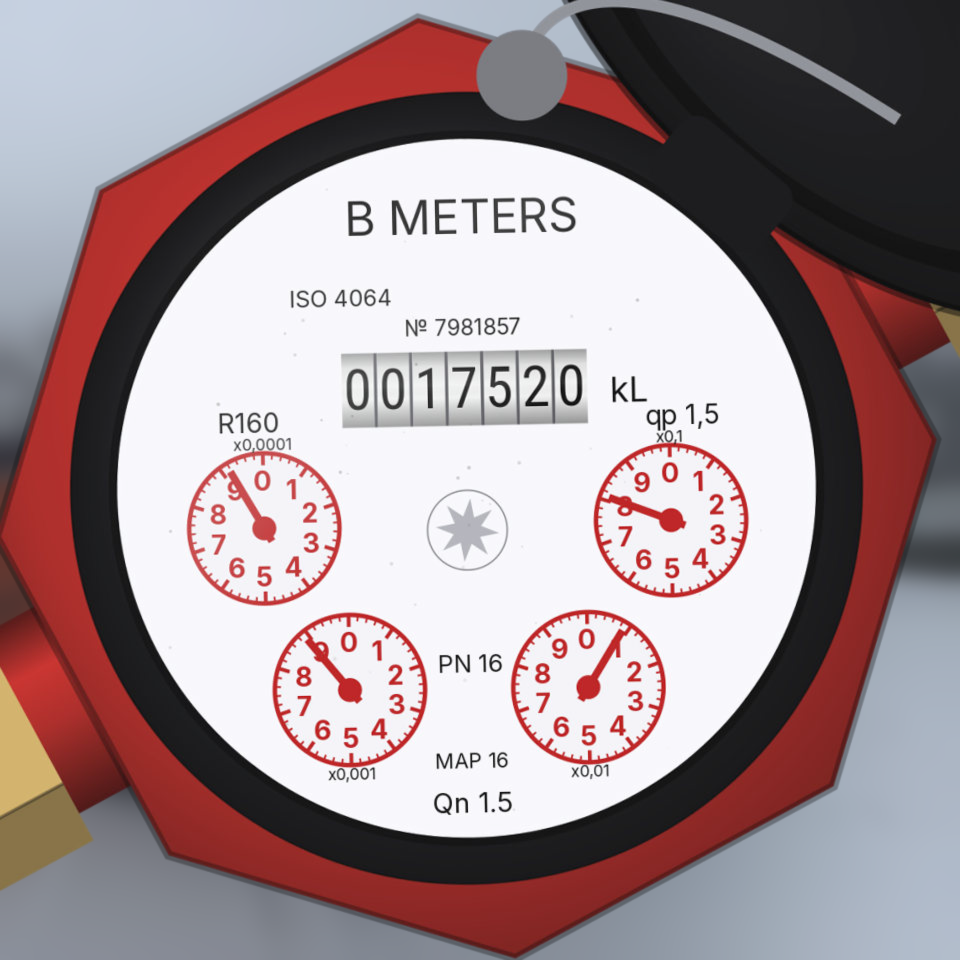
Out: 17520.8089 kL
